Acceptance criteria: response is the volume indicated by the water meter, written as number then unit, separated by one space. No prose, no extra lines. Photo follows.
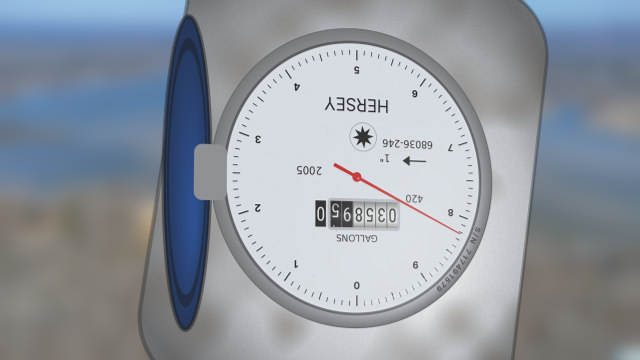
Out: 358948.2 gal
